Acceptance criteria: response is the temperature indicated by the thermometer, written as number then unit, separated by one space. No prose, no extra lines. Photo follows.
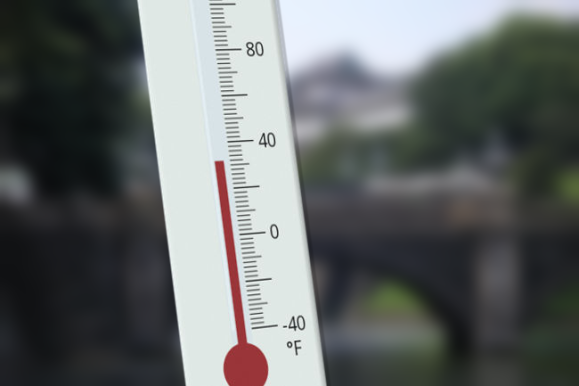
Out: 32 °F
